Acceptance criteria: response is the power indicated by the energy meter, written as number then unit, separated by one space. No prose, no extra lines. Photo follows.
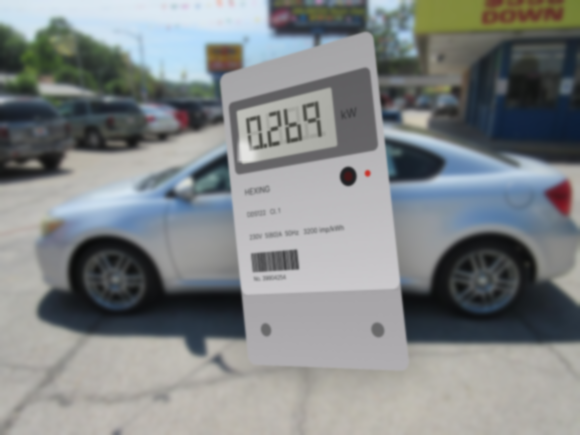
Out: 0.269 kW
